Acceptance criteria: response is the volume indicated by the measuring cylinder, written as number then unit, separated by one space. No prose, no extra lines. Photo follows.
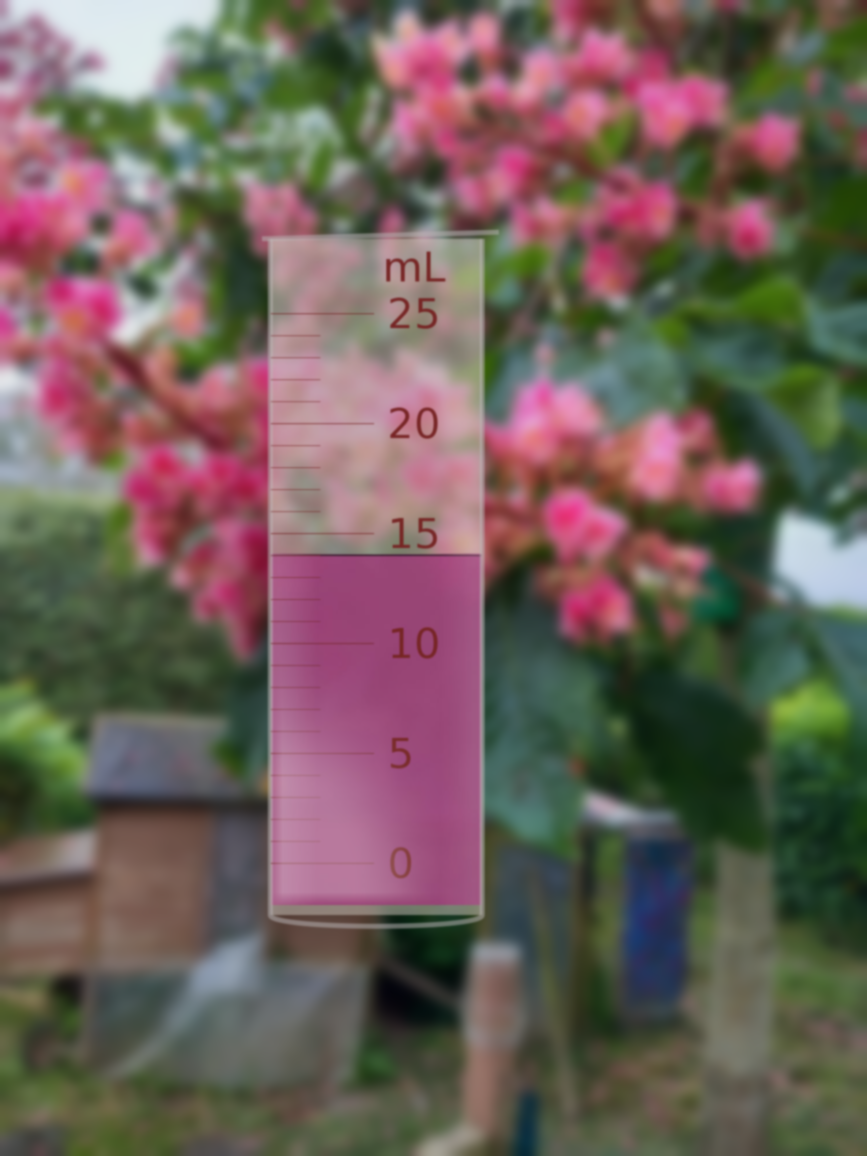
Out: 14 mL
